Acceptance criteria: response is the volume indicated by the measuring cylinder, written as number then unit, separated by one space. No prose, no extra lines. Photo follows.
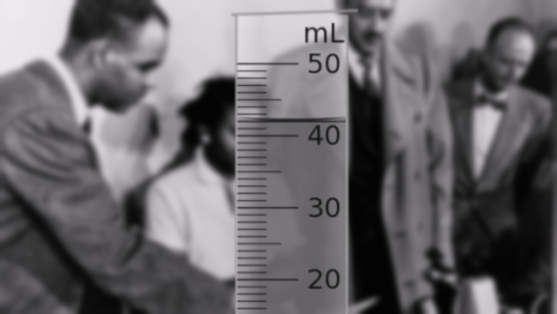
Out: 42 mL
